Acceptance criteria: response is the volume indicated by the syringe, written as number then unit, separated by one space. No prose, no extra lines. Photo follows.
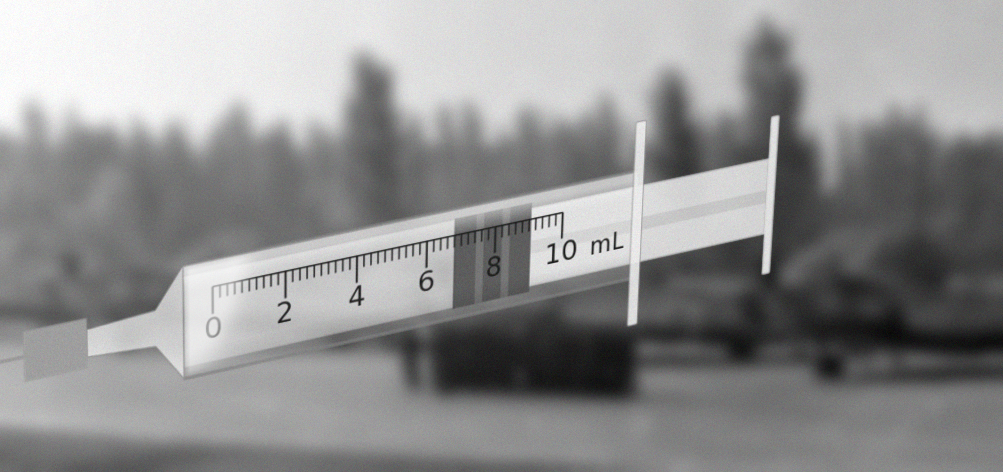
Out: 6.8 mL
